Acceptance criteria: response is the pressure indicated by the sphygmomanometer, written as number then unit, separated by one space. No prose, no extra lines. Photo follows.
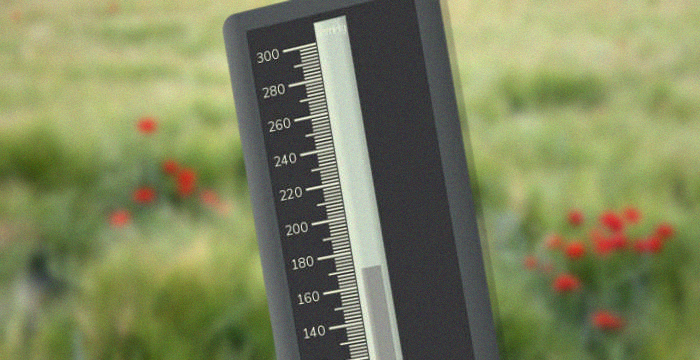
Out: 170 mmHg
